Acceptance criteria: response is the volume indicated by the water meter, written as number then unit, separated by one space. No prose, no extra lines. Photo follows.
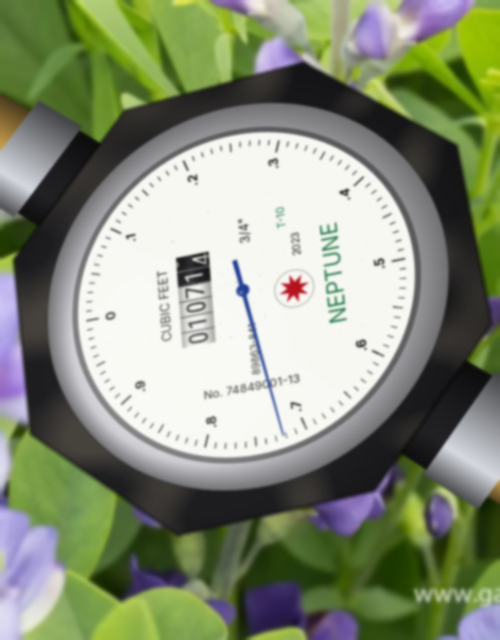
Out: 10713.72 ft³
